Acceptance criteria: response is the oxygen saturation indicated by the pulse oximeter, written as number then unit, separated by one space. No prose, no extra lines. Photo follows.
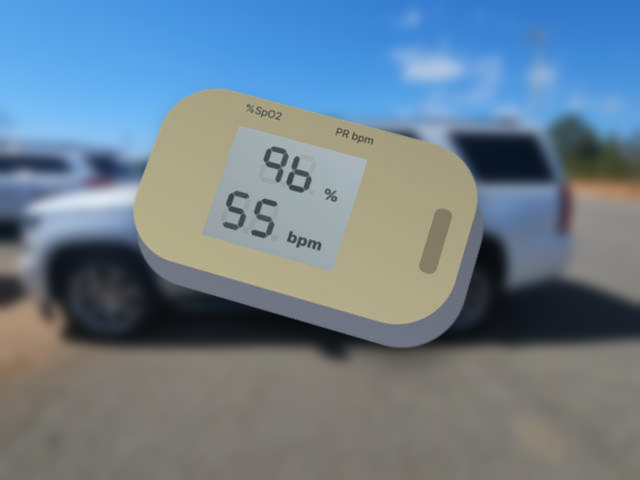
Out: 96 %
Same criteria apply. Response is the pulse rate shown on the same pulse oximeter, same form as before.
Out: 55 bpm
